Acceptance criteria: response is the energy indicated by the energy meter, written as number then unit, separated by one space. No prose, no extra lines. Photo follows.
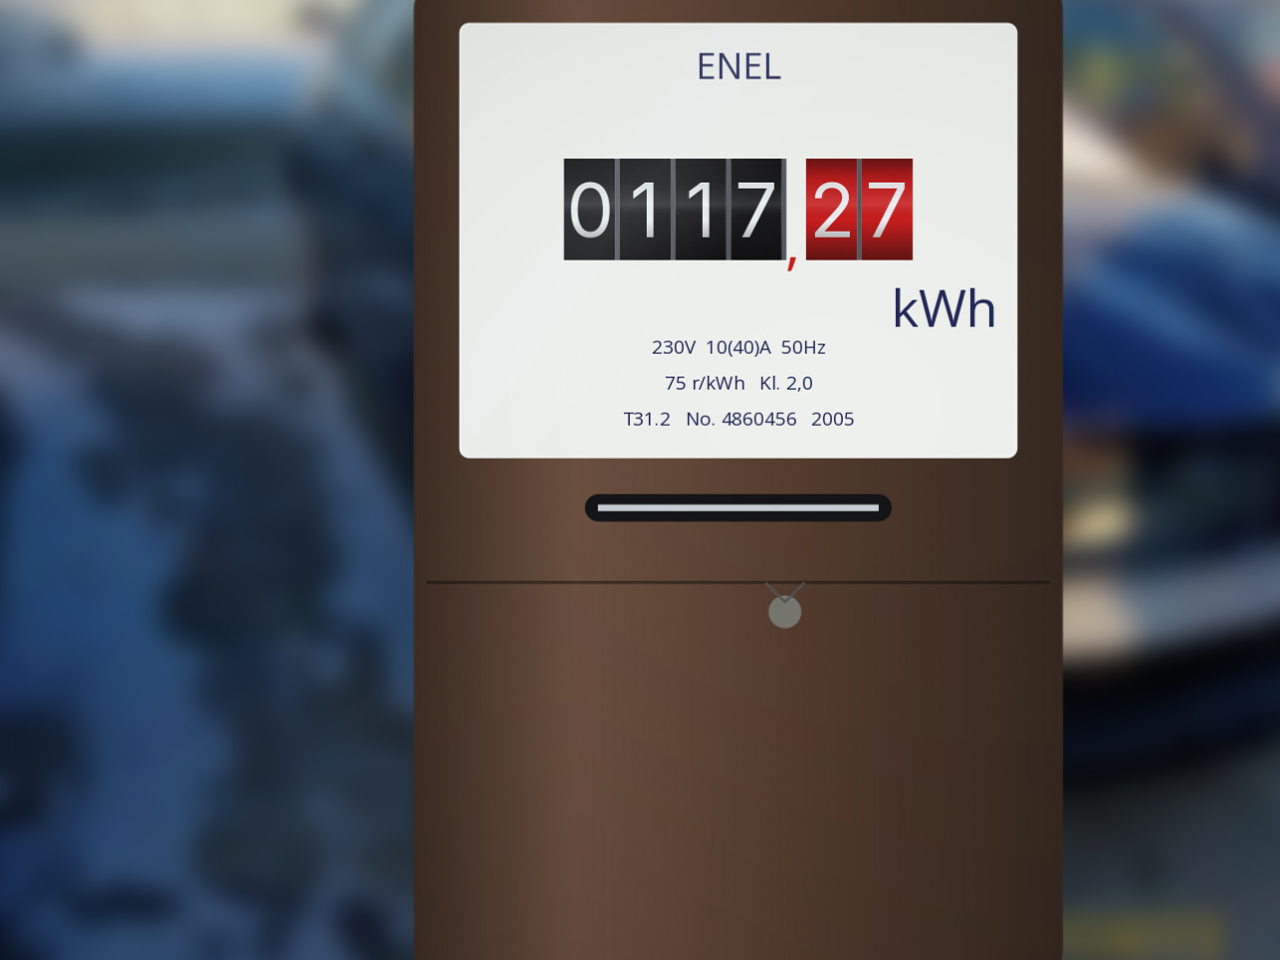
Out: 117.27 kWh
